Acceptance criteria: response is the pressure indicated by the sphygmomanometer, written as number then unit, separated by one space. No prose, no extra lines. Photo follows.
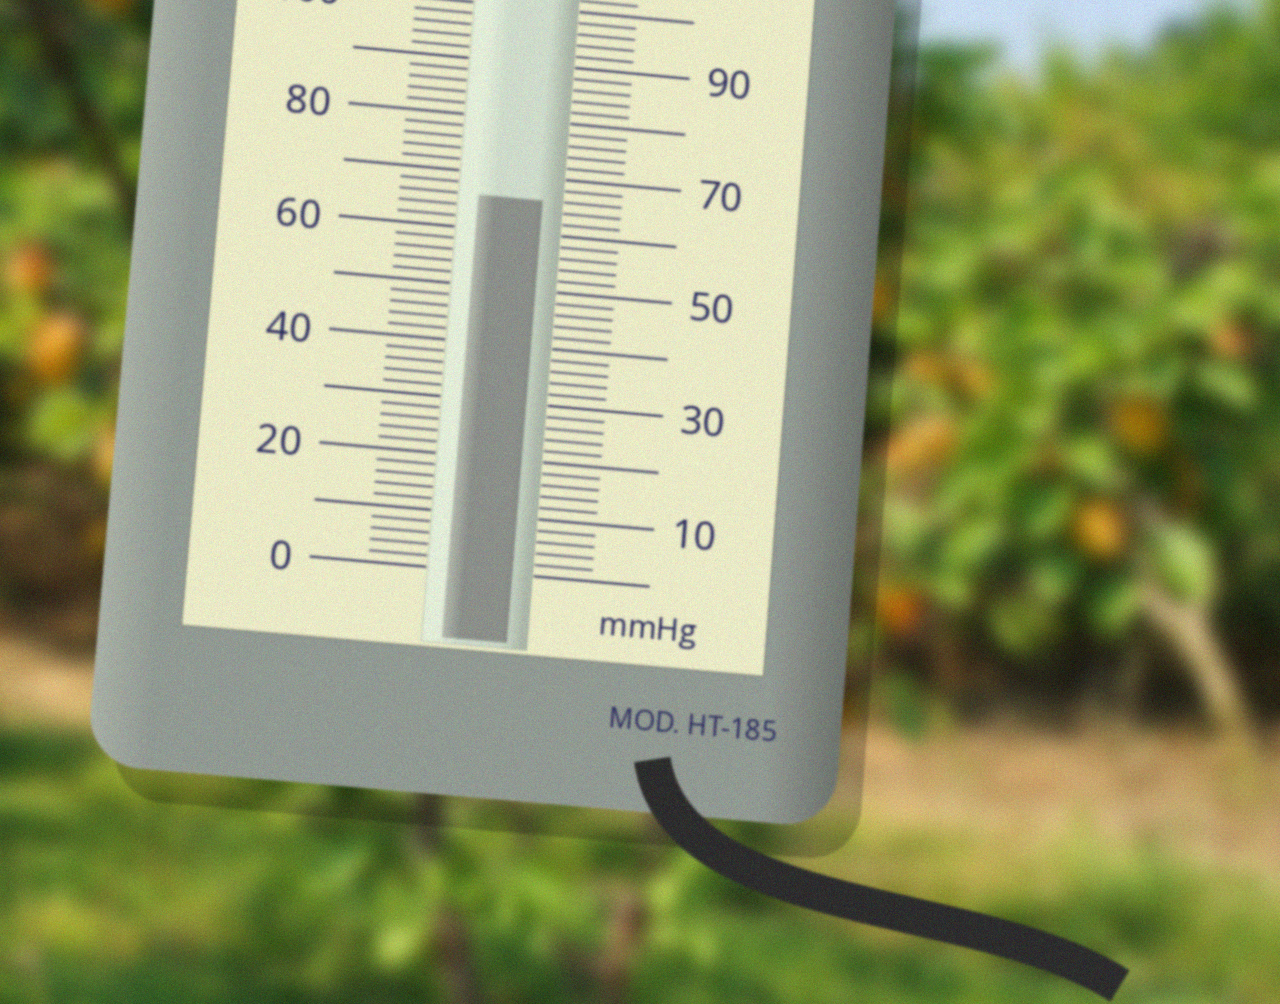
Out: 66 mmHg
